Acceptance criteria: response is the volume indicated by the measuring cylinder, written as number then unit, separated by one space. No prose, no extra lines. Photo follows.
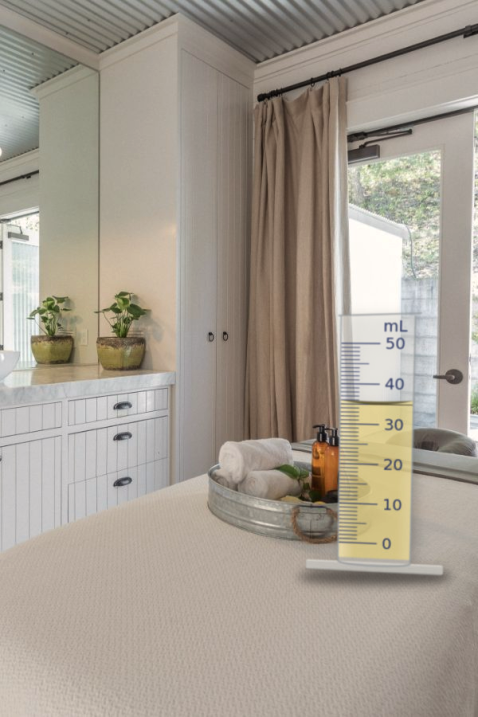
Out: 35 mL
